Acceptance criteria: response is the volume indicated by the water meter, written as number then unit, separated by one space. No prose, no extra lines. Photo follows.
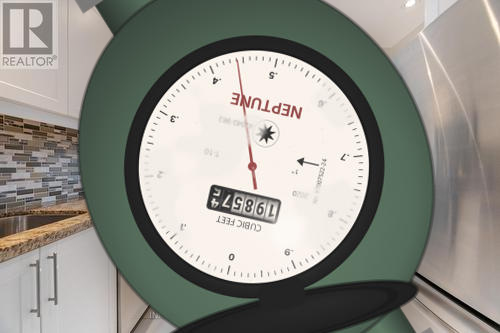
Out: 198574.44 ft³
